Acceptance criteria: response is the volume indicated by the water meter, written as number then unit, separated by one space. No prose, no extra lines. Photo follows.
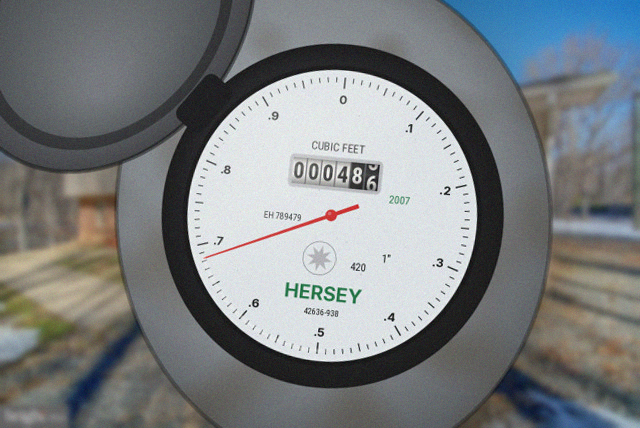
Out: 485.68 ft³
